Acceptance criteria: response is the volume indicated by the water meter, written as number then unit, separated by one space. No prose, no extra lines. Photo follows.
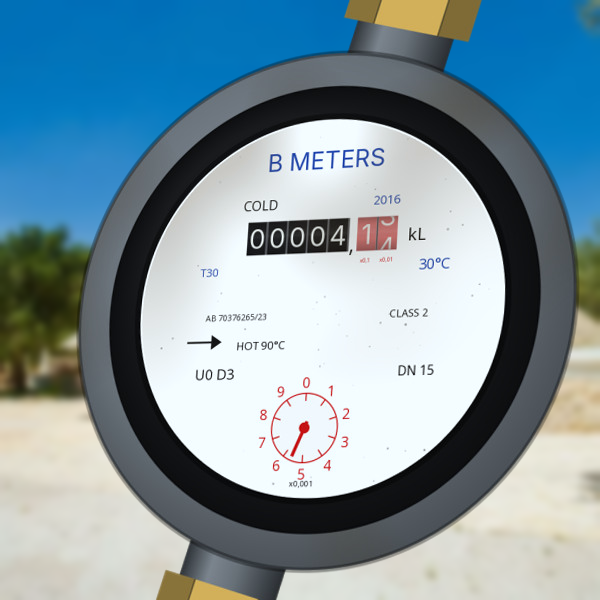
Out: 4.135 kL
